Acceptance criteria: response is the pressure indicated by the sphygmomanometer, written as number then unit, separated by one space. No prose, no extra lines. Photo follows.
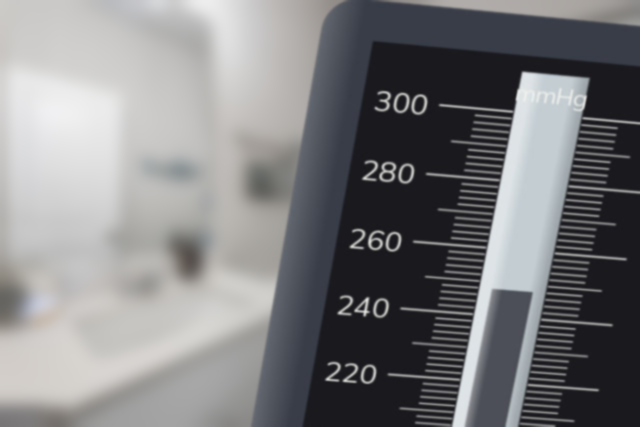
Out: 248 mmHg
